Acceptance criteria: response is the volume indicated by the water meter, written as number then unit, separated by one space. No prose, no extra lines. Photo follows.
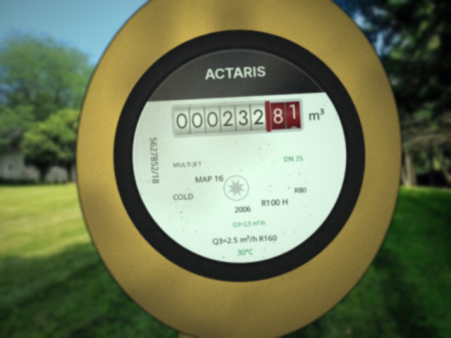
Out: 232.81 m³
